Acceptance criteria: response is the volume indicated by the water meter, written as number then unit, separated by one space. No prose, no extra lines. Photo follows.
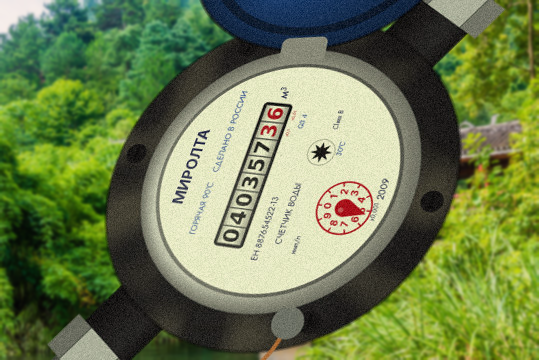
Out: 40357.365 m³
